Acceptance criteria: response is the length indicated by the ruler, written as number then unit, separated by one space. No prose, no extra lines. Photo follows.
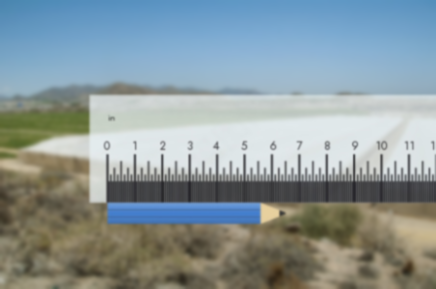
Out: 6.5 in
